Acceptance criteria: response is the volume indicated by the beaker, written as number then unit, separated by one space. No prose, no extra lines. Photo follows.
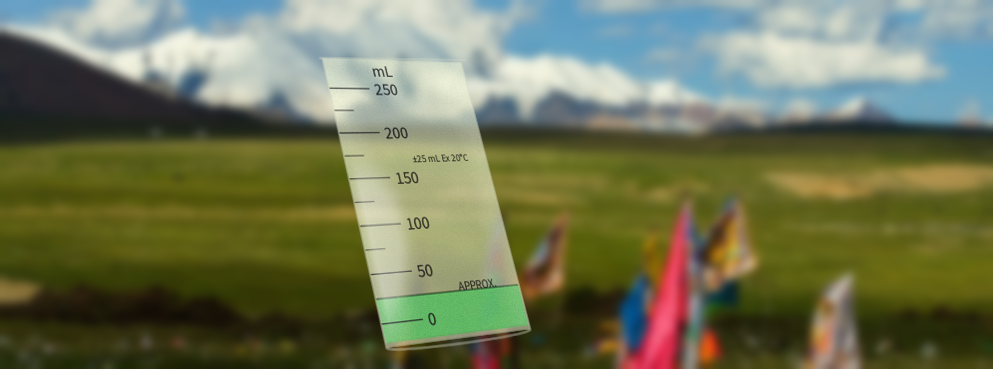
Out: 25 mL
